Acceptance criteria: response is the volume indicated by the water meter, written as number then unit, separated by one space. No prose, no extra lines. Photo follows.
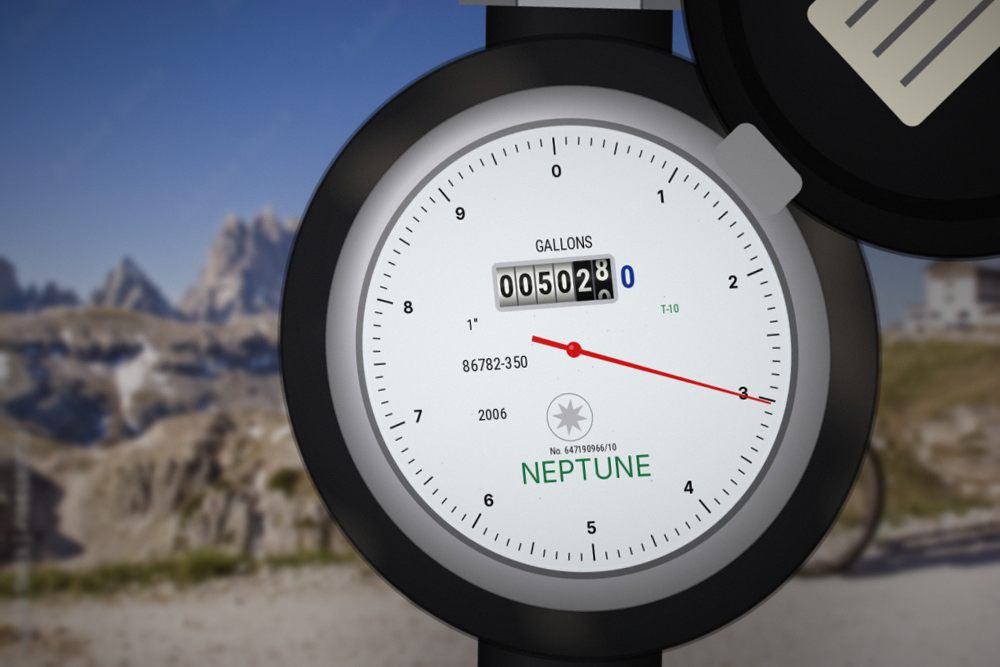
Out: 50283.0 gal
